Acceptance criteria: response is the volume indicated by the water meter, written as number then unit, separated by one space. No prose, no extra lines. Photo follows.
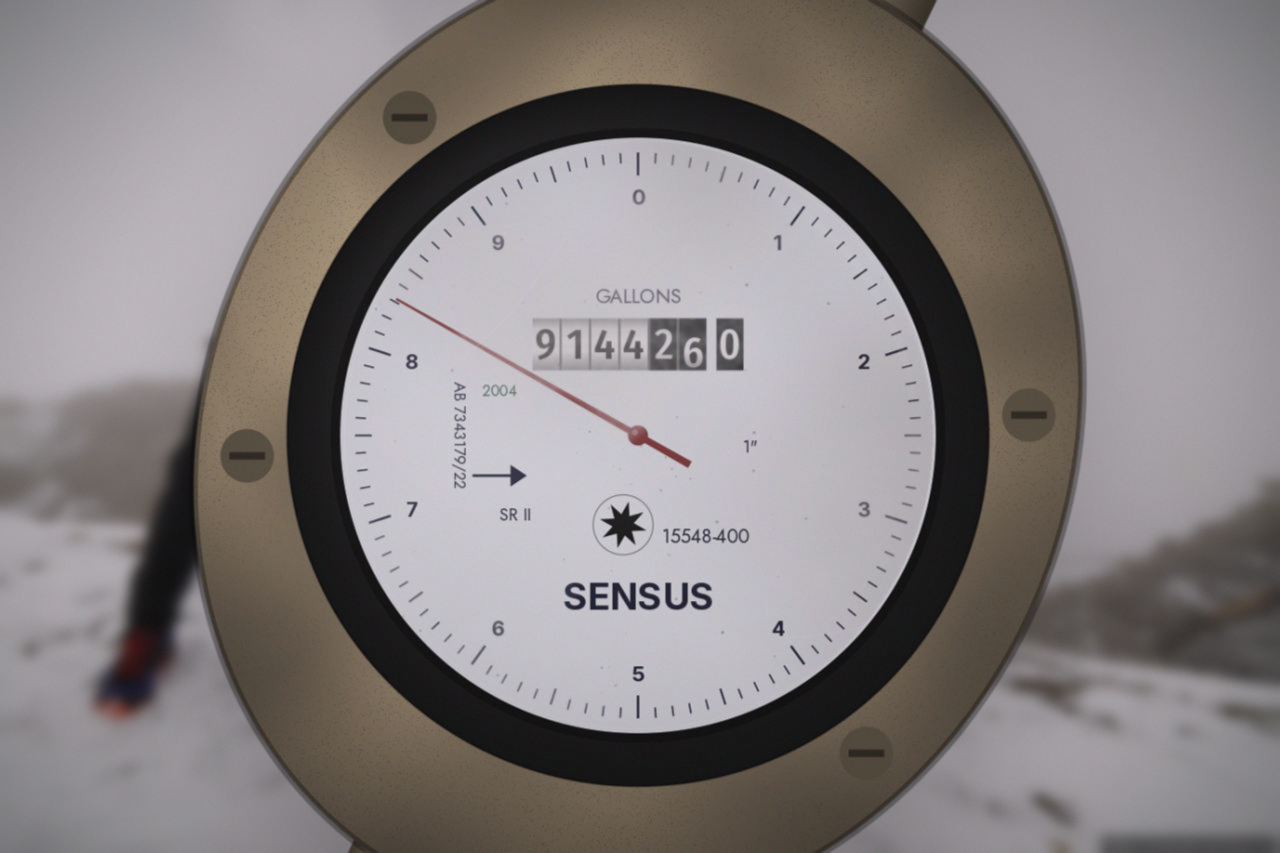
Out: 9144258.3 gal
